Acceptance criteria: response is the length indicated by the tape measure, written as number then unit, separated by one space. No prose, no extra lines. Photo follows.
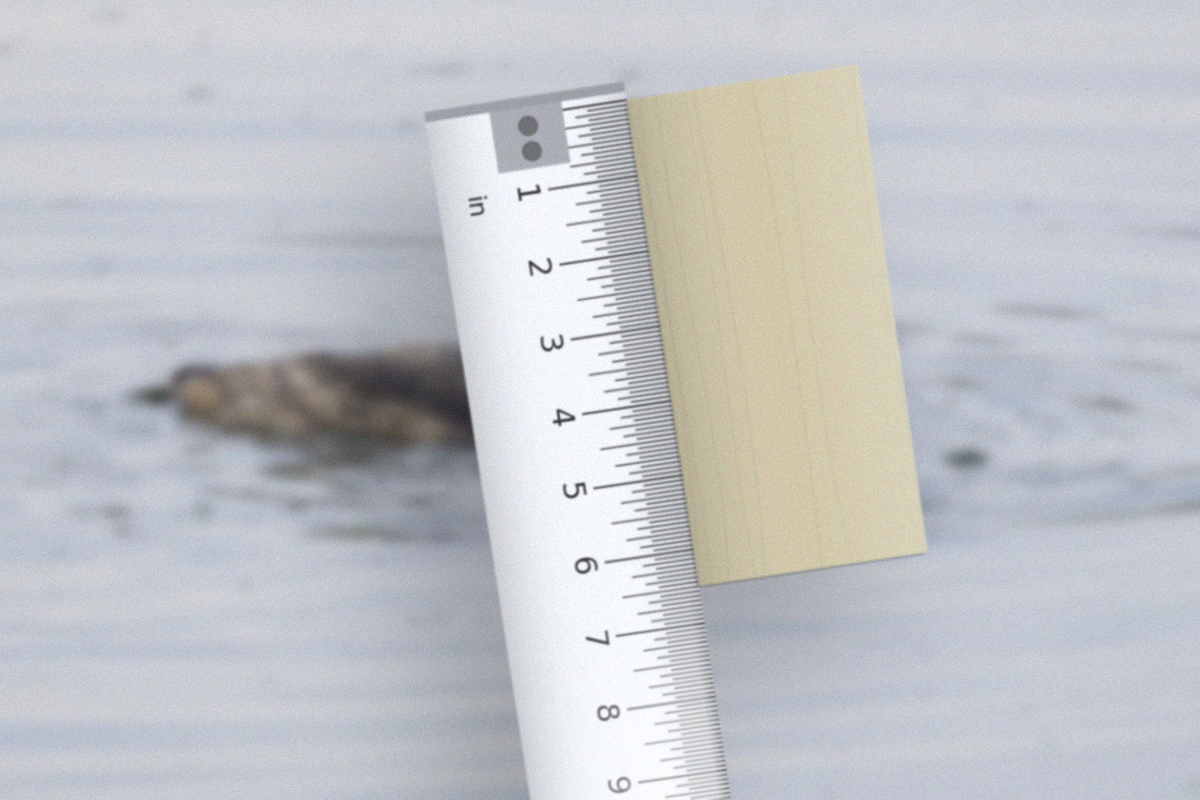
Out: 6.5 in
